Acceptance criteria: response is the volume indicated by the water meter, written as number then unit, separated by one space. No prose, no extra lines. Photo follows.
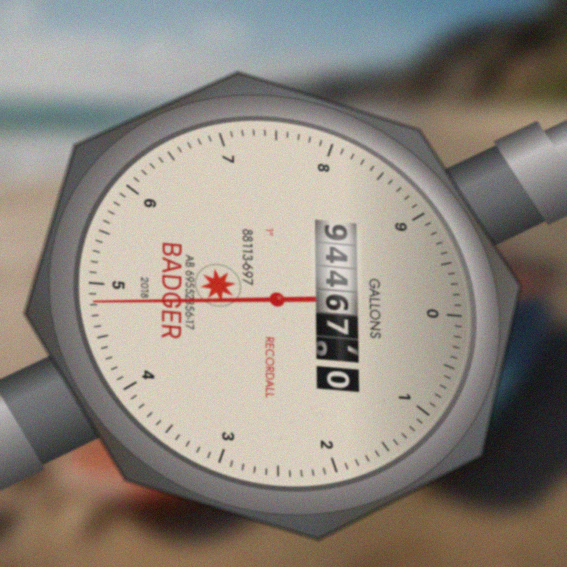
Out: 9446774.8 gal
